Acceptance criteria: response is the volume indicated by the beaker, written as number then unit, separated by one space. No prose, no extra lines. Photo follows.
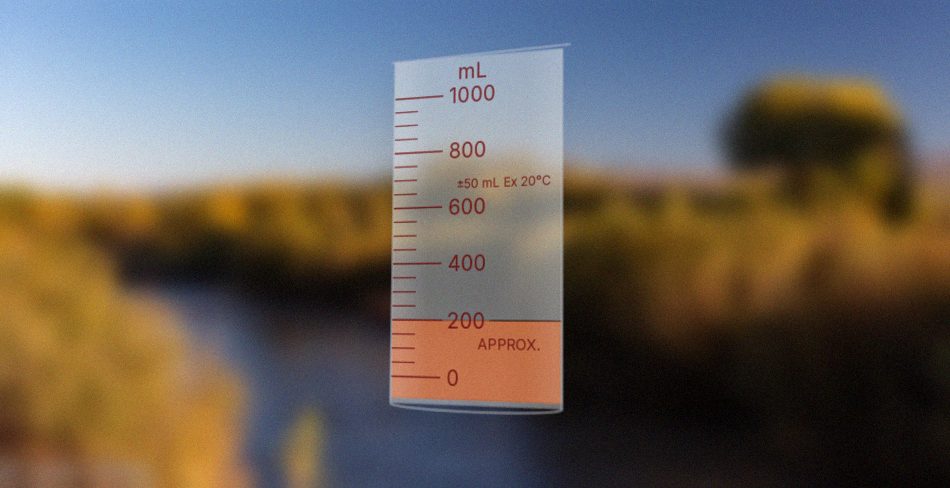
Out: 200 mL
